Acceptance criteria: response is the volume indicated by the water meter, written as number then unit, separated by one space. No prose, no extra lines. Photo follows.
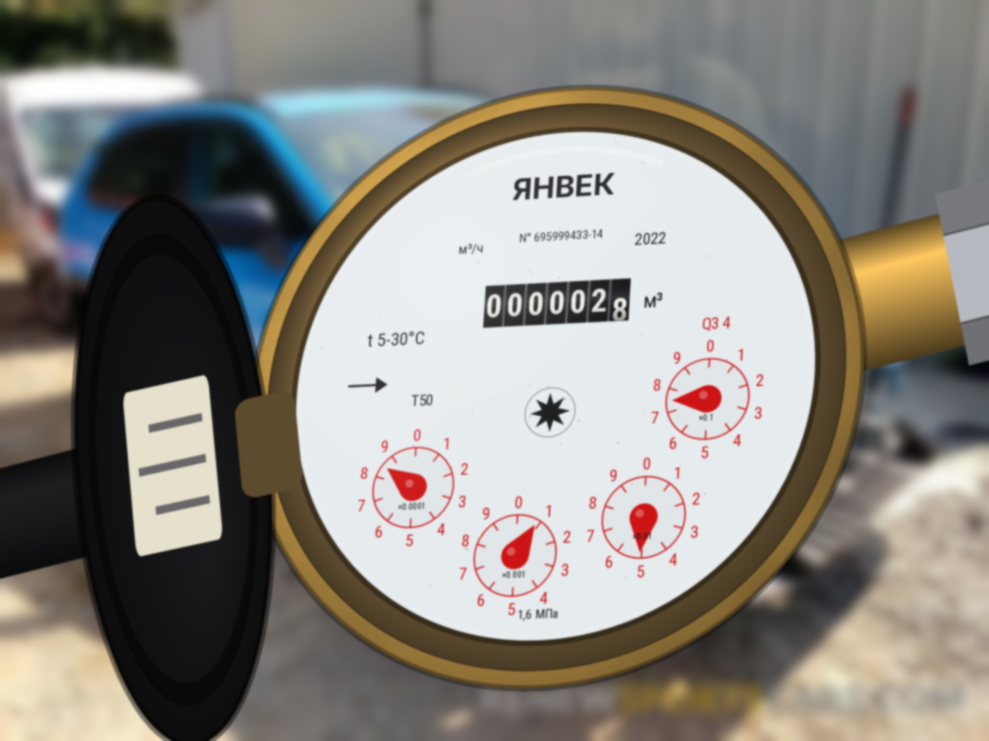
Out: 27.7508 m³
